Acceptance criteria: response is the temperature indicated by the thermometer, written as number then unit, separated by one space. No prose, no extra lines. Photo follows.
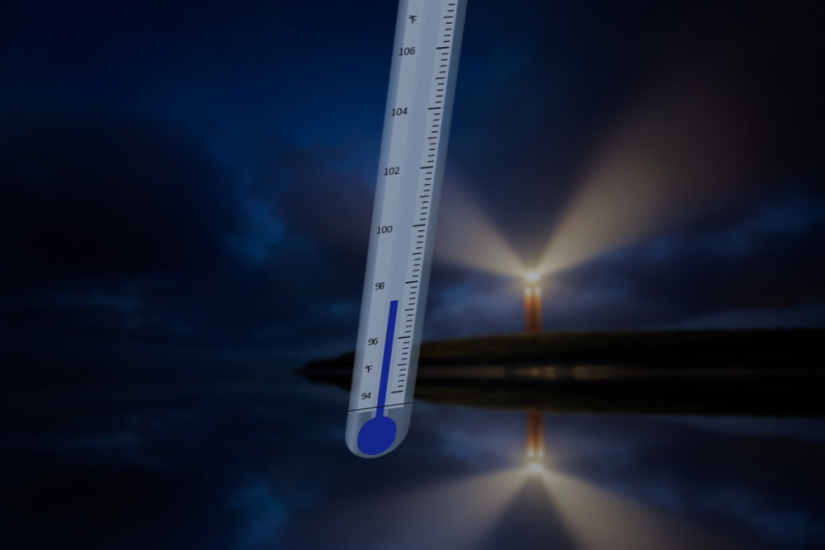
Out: 97.4 °F
